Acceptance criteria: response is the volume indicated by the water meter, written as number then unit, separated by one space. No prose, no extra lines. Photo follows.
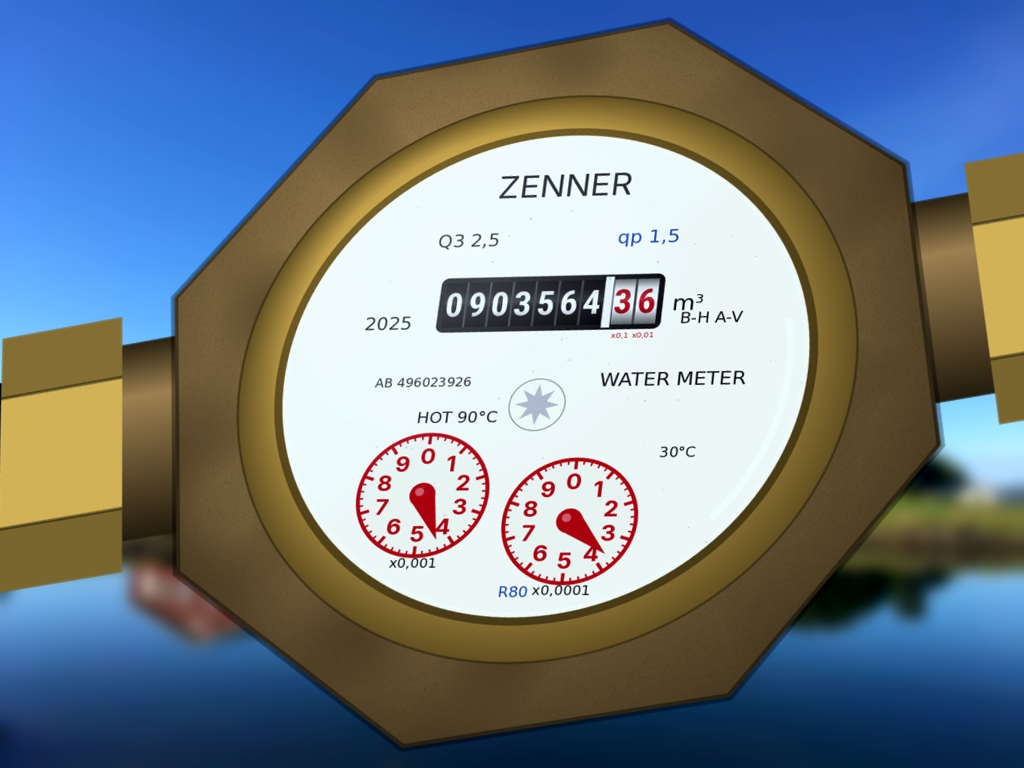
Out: 903564.3643 m³
